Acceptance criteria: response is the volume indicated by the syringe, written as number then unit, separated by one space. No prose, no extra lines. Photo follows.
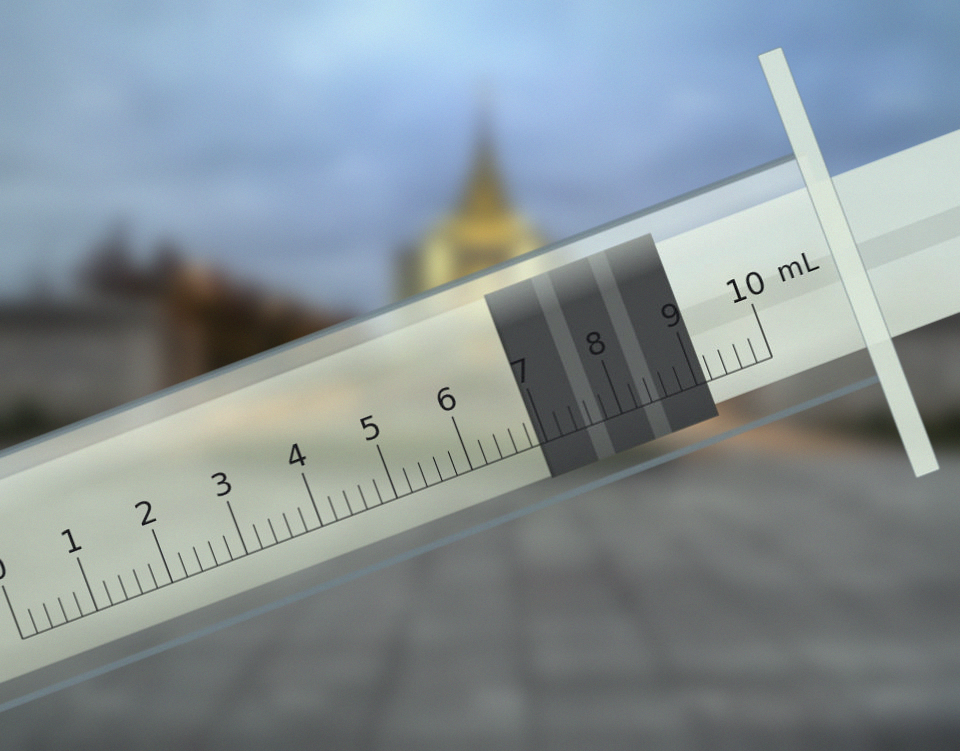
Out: 6.9 mL
